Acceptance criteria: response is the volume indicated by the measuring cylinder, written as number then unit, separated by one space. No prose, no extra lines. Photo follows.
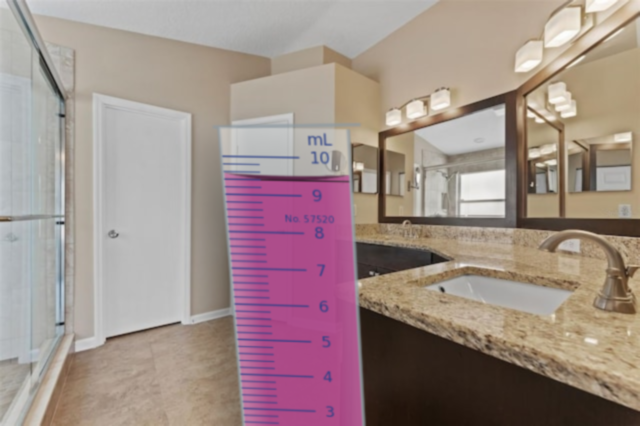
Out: 9.4 mL
